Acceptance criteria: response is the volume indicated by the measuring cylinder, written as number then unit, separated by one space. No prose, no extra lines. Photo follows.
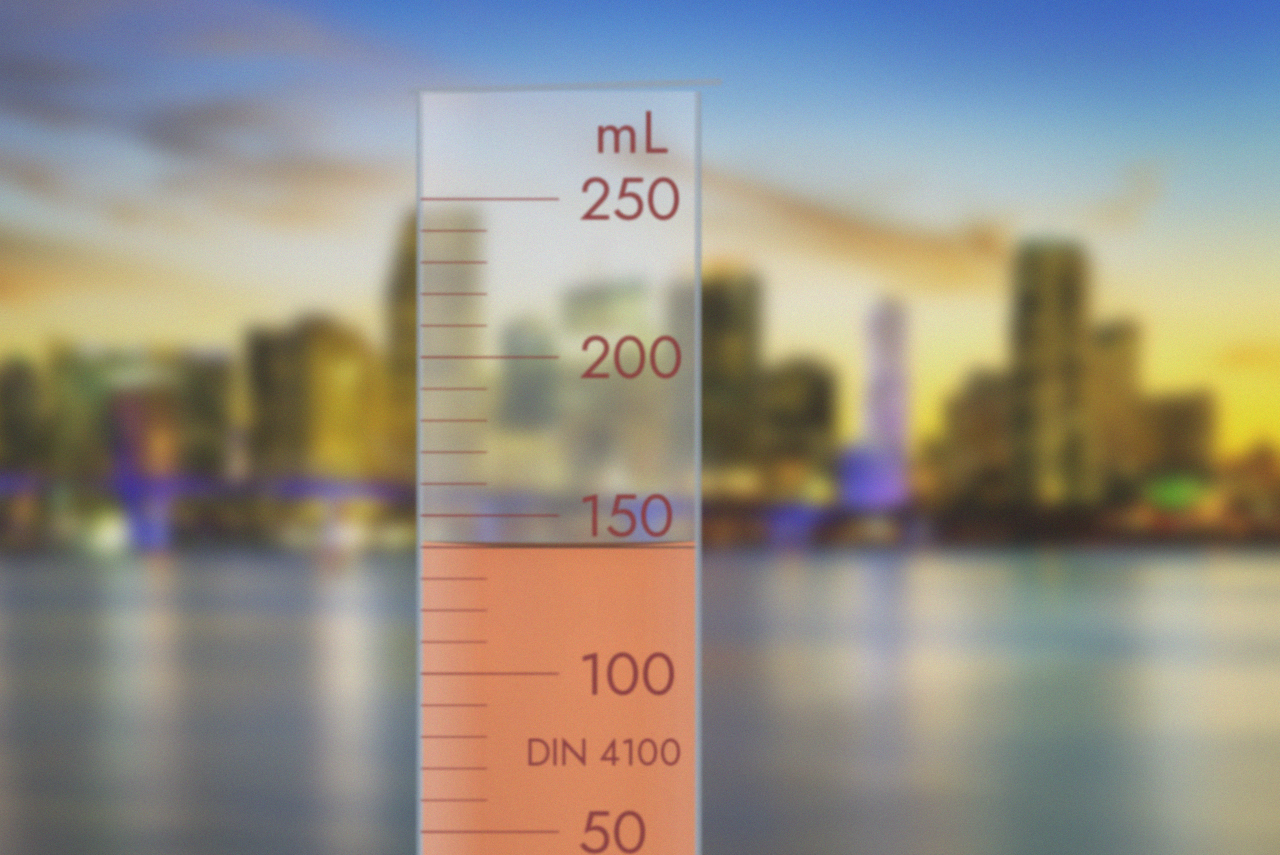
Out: 140 mL
